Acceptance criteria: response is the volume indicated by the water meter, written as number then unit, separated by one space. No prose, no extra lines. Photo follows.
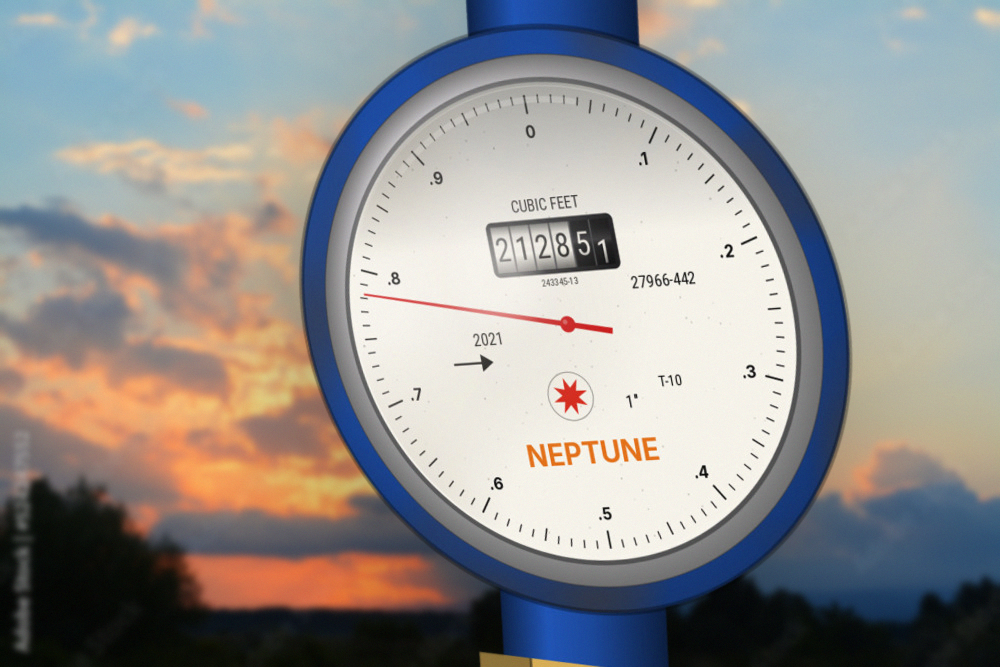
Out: 212850.78 ft³
